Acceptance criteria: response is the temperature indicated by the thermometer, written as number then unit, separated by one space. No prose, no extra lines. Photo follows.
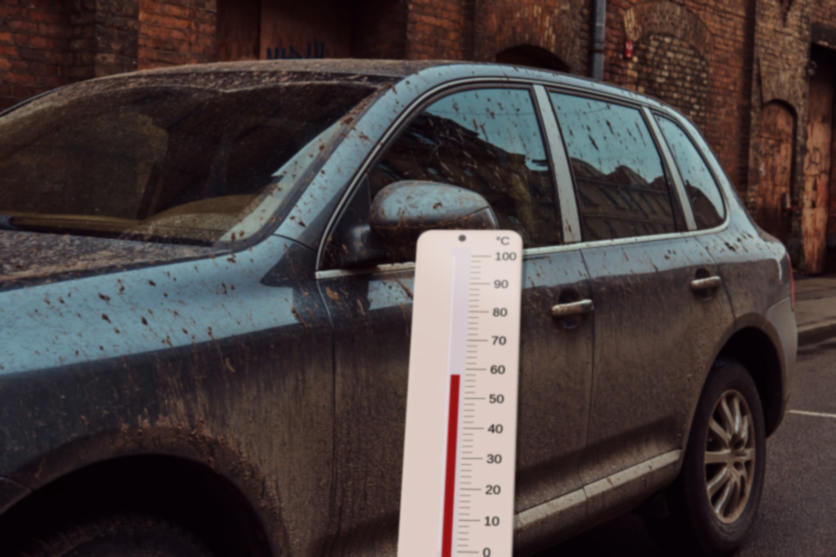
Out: 58 °C
